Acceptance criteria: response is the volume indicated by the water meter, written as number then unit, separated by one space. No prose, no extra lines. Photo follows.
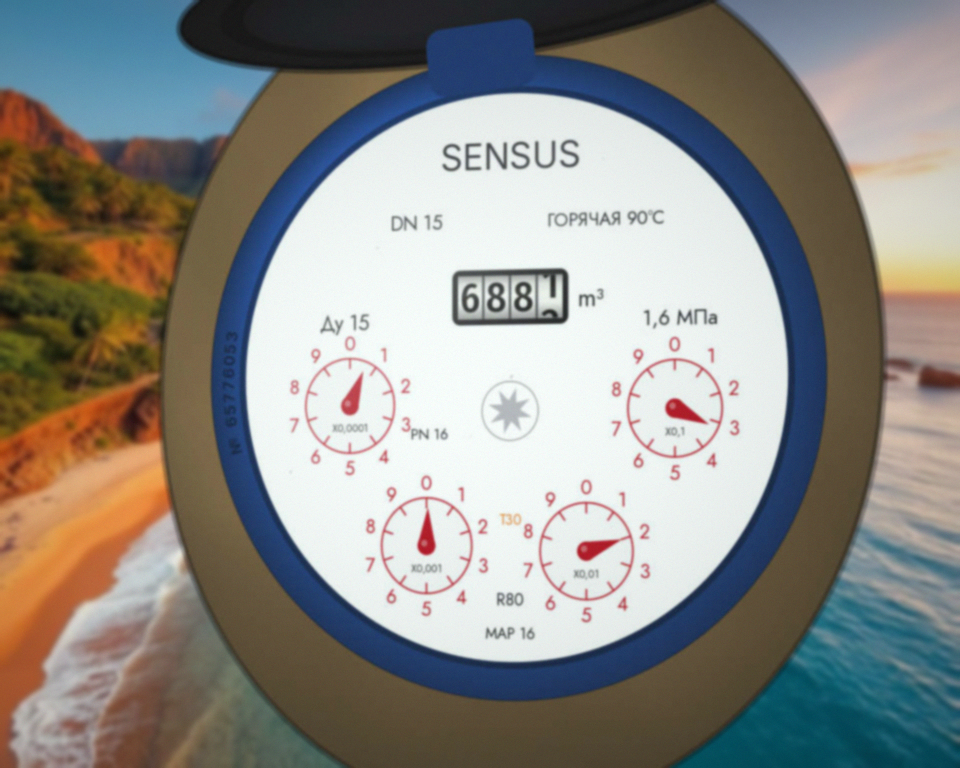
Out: 6881.3200 m³
